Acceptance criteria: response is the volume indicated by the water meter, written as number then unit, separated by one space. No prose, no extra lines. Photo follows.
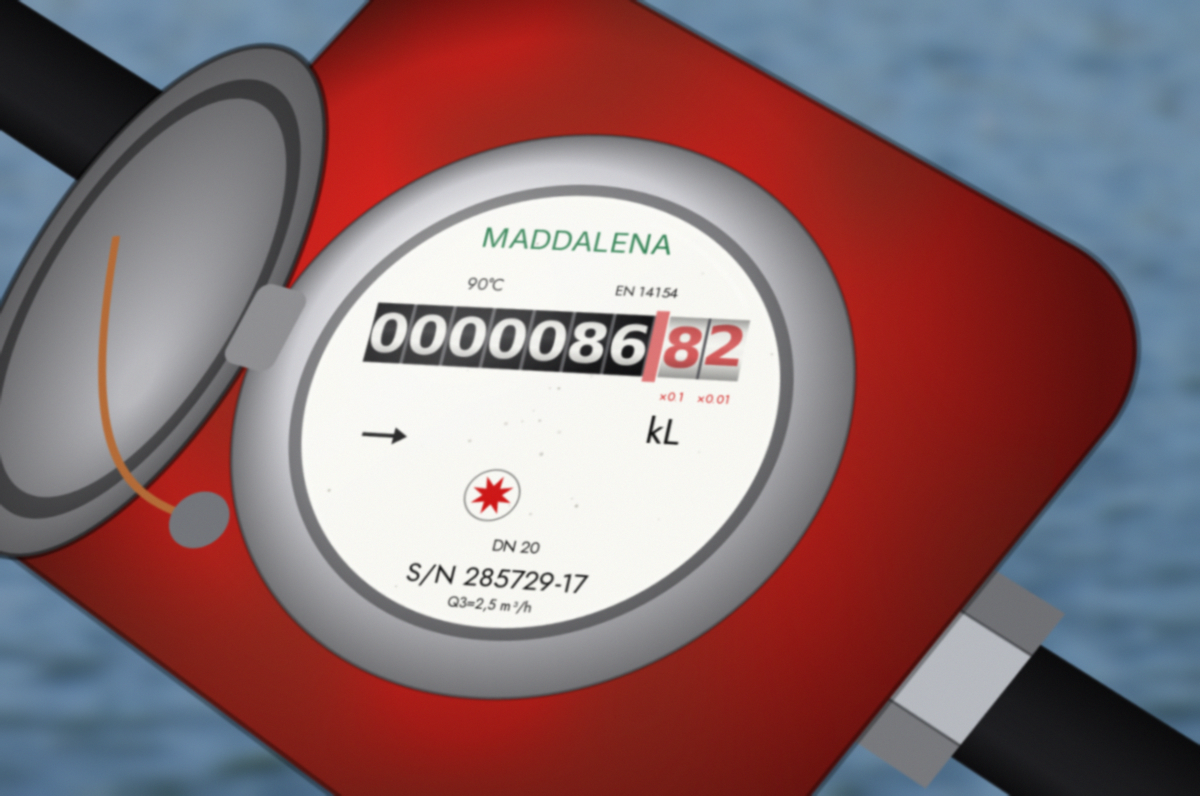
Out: 86.82 kL
